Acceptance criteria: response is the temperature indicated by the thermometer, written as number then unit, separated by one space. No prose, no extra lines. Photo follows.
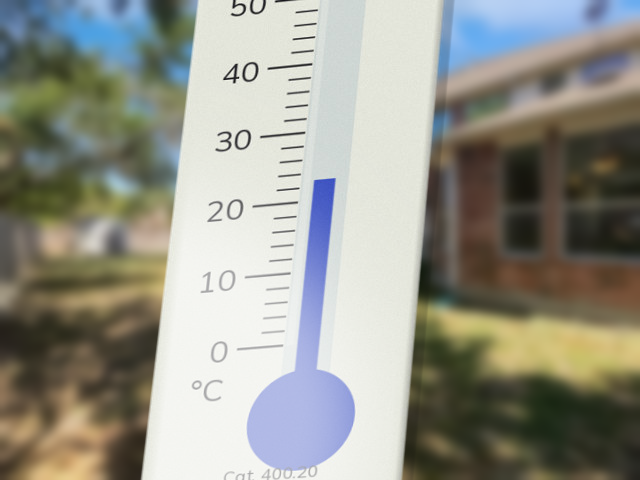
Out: 23 °C
